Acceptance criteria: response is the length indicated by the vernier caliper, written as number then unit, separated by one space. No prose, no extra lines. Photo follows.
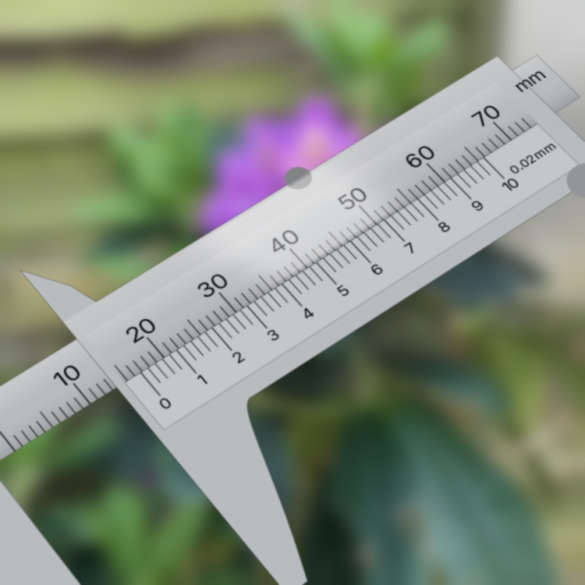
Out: 16.8 mm
